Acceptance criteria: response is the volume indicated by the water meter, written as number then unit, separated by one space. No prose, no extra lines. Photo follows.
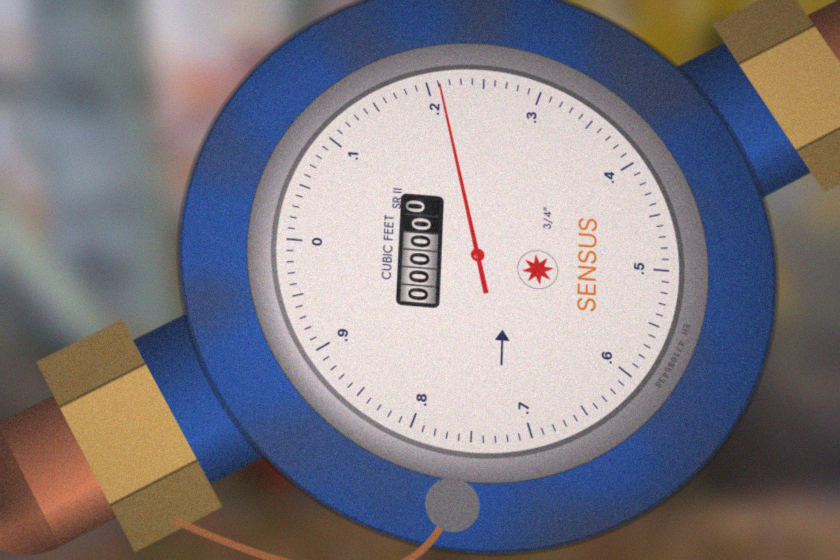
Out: 0.21 ft³
